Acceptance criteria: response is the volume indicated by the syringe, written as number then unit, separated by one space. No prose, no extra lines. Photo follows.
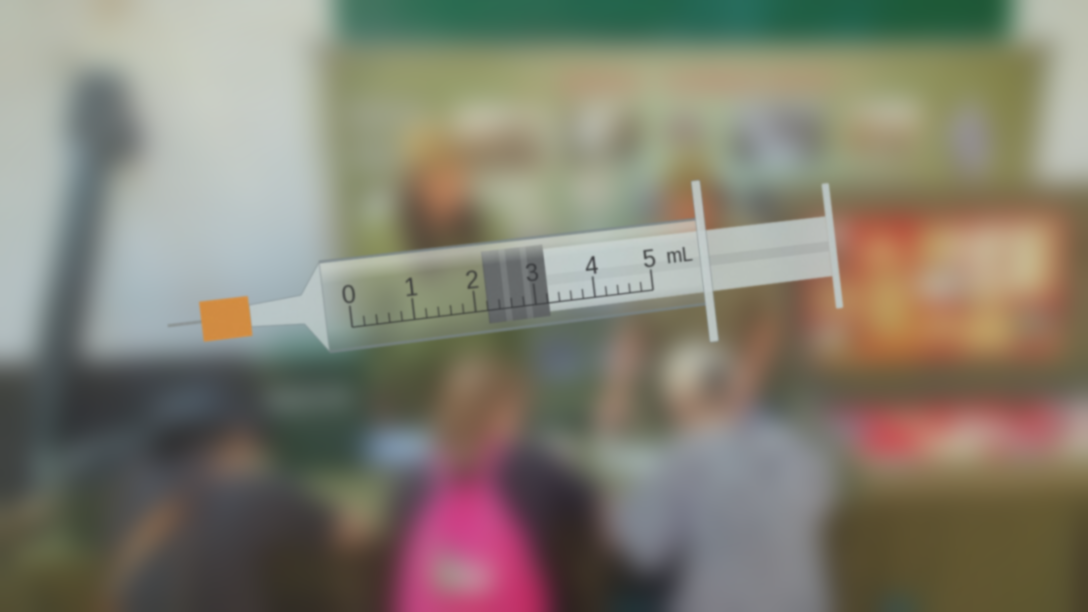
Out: 2.2 mL
